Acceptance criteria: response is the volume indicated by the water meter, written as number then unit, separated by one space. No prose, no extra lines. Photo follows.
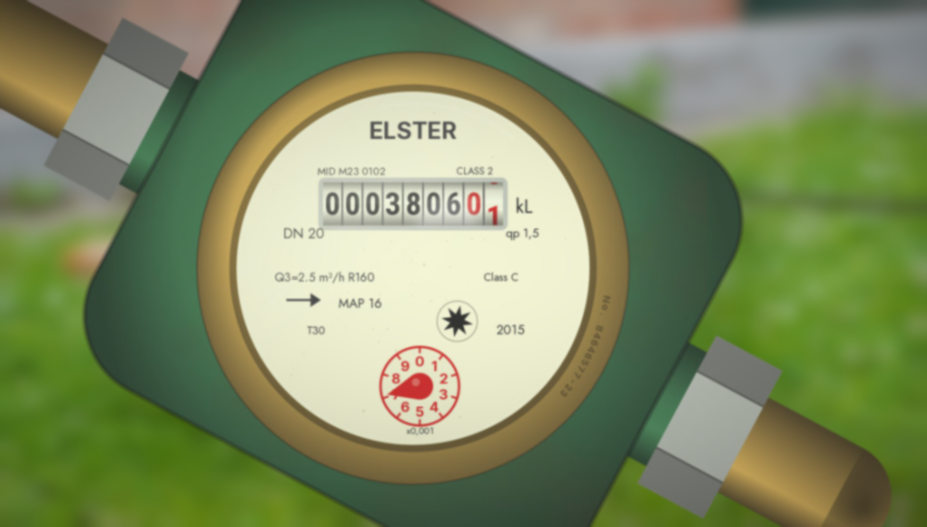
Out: 3806.007 kL
